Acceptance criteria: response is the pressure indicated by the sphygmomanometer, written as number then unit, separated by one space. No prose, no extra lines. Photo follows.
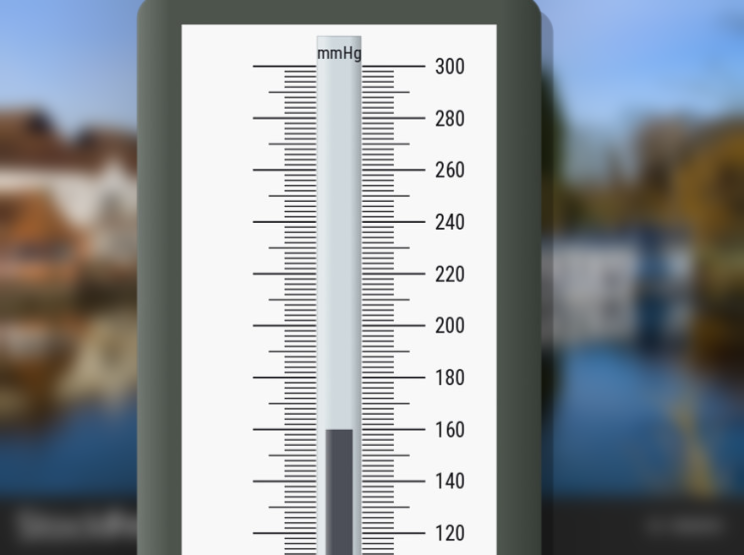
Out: 160 mmHg
